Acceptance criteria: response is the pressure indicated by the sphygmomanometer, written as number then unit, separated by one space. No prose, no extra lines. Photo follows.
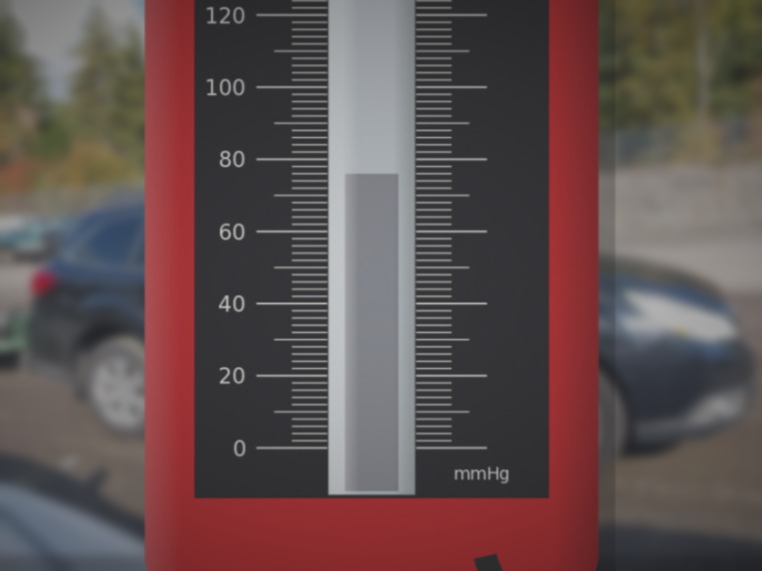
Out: 76 mmHg
